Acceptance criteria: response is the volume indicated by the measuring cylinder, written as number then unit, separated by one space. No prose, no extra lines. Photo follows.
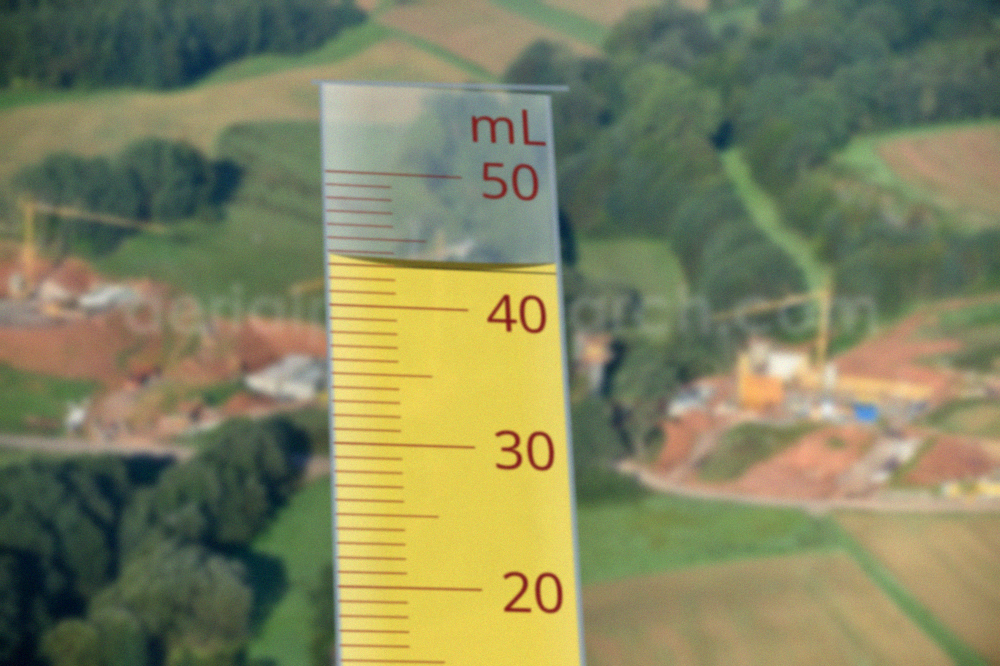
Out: 43 mL
